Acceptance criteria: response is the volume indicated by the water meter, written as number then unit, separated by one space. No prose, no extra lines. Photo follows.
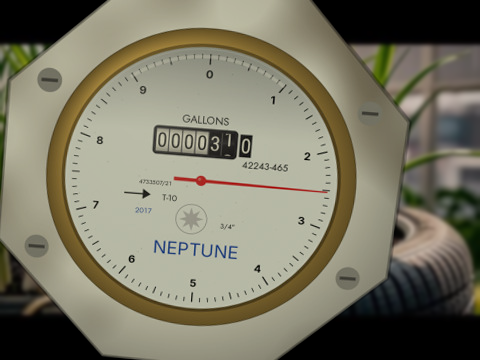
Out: 312.5 gal
